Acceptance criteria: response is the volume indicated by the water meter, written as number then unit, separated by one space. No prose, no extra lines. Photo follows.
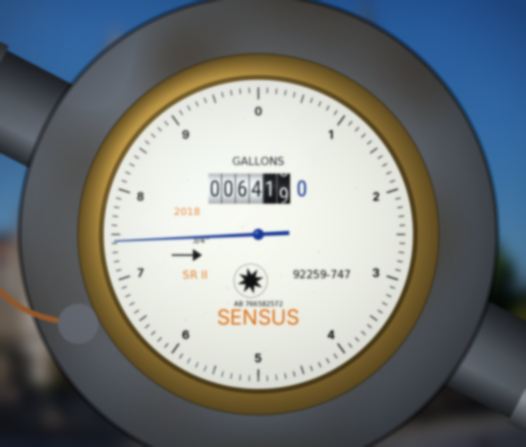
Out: 64187.4 gal
